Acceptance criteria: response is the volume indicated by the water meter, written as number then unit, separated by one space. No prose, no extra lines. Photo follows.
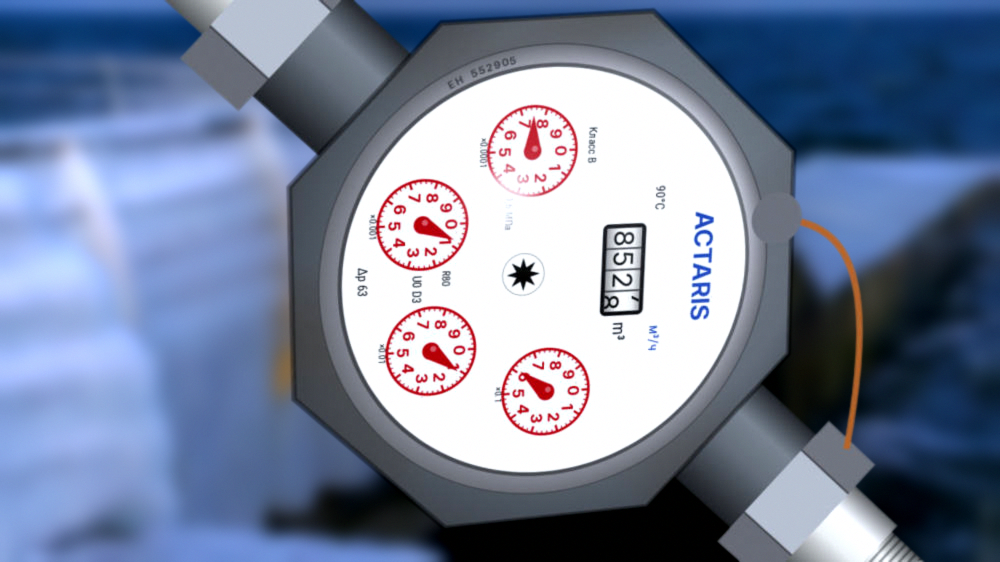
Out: 8527.6107 m³
